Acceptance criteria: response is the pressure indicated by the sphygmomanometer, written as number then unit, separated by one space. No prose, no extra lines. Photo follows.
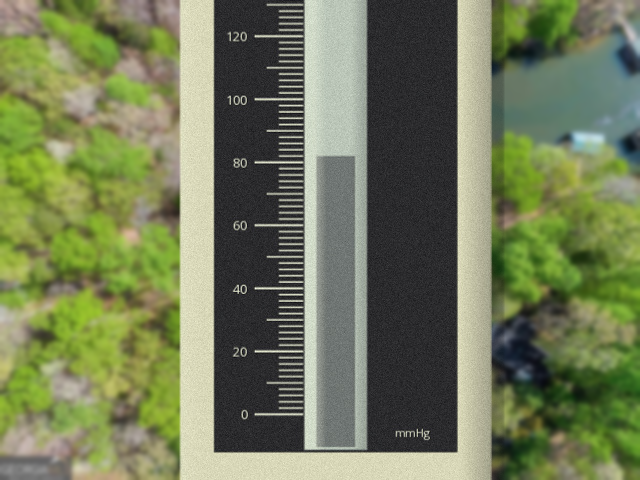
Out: 82 mmHg
